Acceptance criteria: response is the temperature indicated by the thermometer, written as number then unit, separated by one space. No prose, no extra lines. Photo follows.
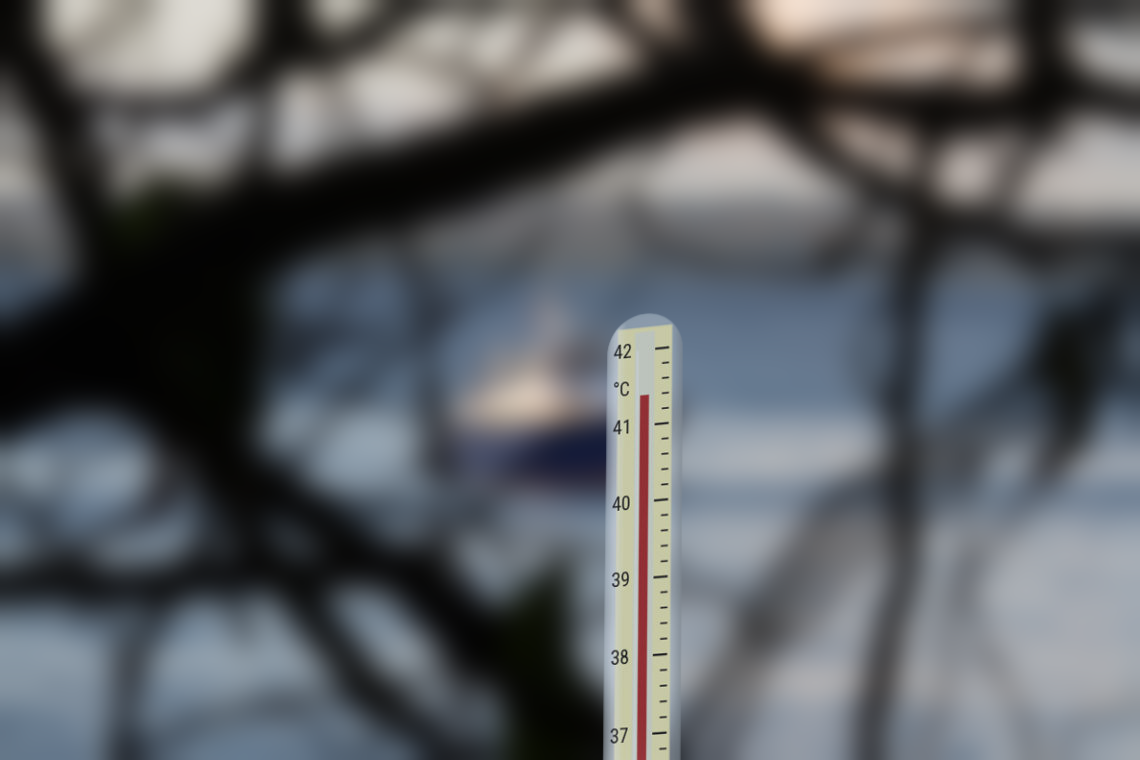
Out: 41.4 °C
